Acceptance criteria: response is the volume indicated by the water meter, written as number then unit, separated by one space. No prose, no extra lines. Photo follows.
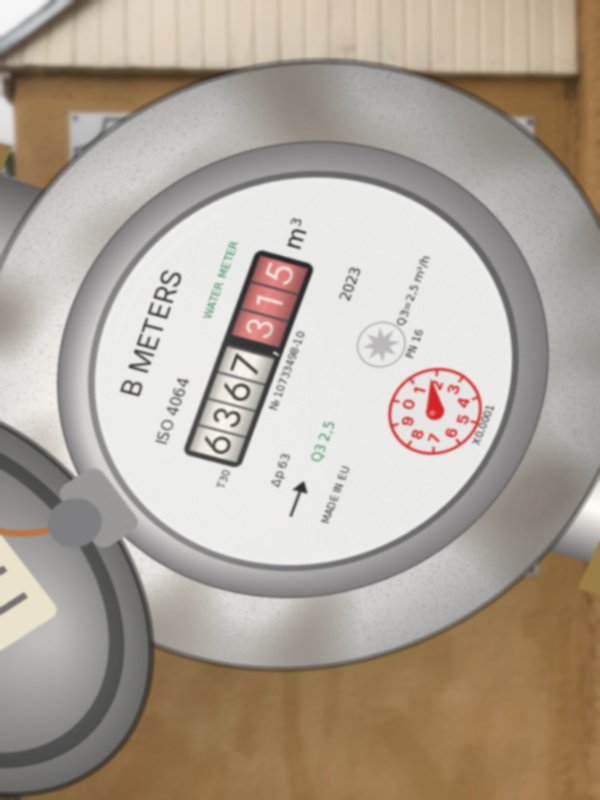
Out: 6367.3151 m³
